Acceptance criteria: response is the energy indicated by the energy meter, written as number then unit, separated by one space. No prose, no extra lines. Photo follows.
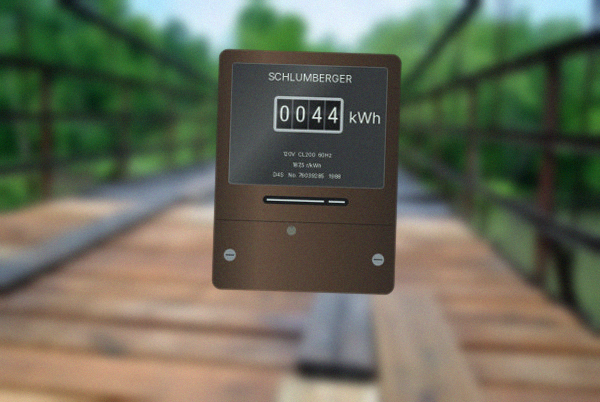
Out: 44 kWh
